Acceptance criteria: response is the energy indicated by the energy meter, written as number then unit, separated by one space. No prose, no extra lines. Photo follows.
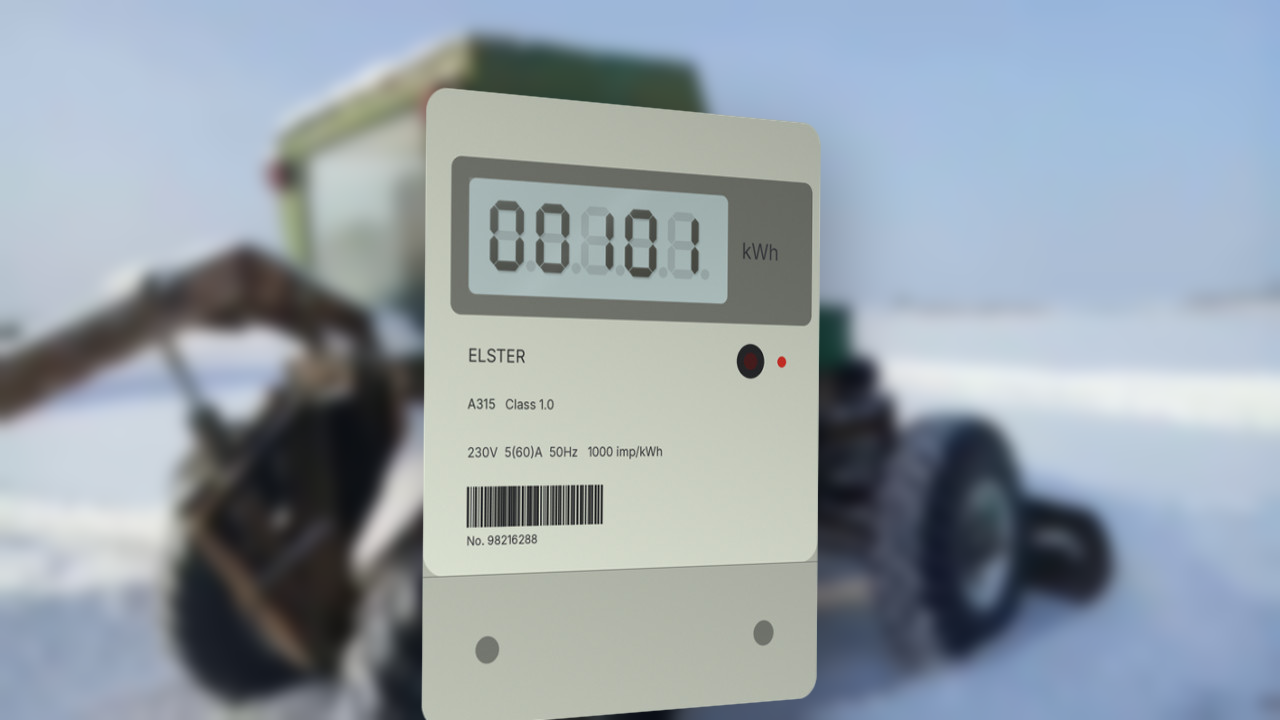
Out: 101 kWh
